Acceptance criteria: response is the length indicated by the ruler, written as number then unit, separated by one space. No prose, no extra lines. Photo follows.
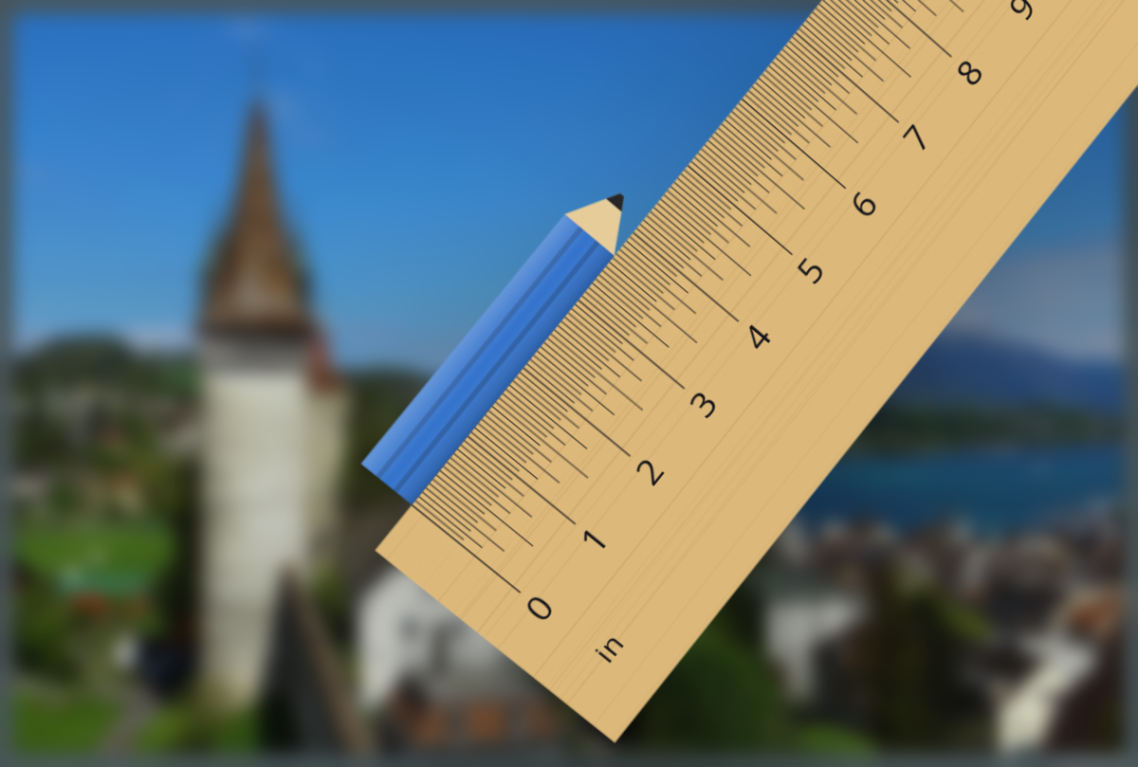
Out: 4.25 in
